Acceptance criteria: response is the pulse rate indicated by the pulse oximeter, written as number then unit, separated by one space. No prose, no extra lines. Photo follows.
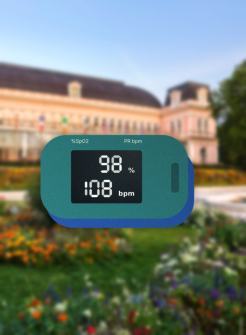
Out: 108 bpm
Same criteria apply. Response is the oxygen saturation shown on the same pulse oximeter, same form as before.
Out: 98 %
